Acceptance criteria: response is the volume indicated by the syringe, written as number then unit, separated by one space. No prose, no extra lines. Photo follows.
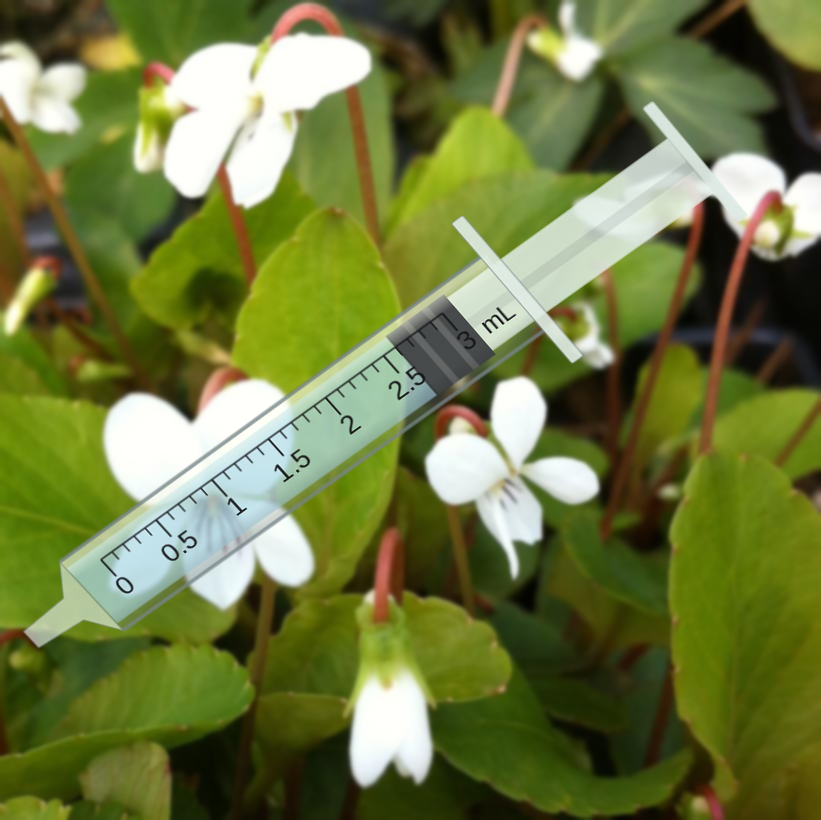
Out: 2.6 mL
